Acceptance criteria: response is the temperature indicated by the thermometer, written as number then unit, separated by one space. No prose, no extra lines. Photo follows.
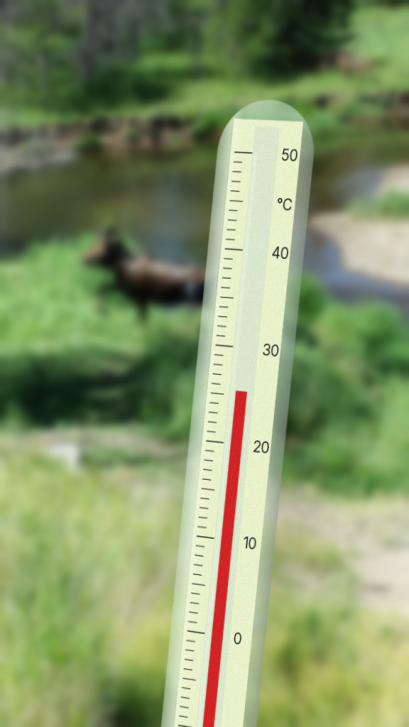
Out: 25.5 °C
